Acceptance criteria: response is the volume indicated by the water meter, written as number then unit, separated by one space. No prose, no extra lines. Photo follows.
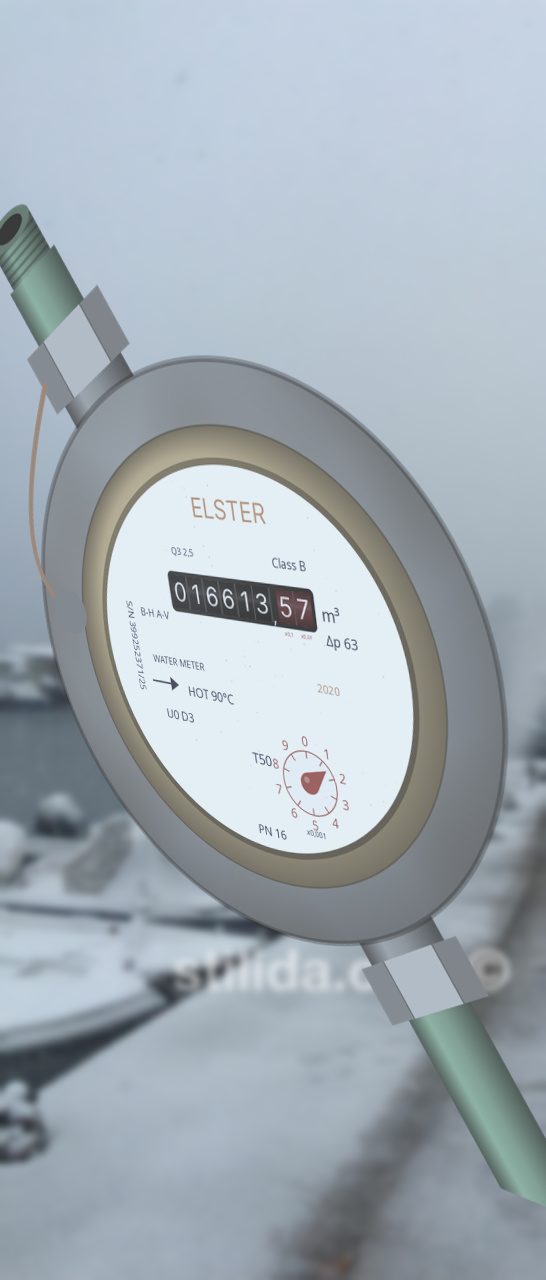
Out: 16613.571 m³
